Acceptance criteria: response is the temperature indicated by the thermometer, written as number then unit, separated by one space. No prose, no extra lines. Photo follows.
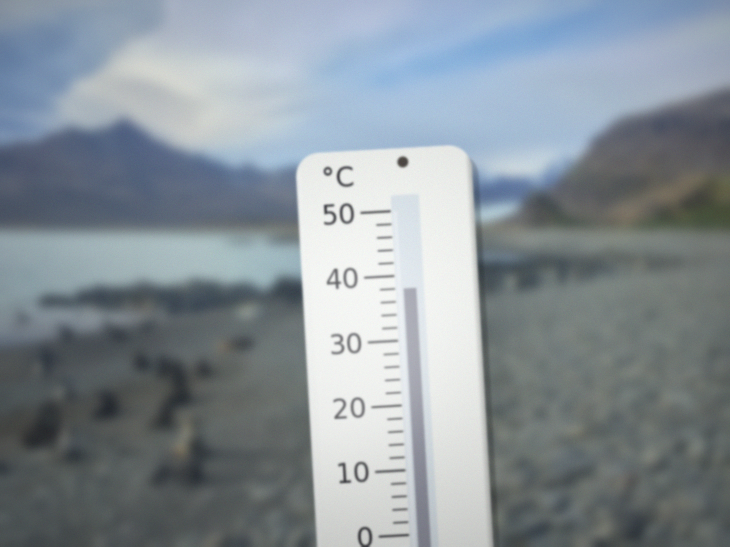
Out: 38 °C
